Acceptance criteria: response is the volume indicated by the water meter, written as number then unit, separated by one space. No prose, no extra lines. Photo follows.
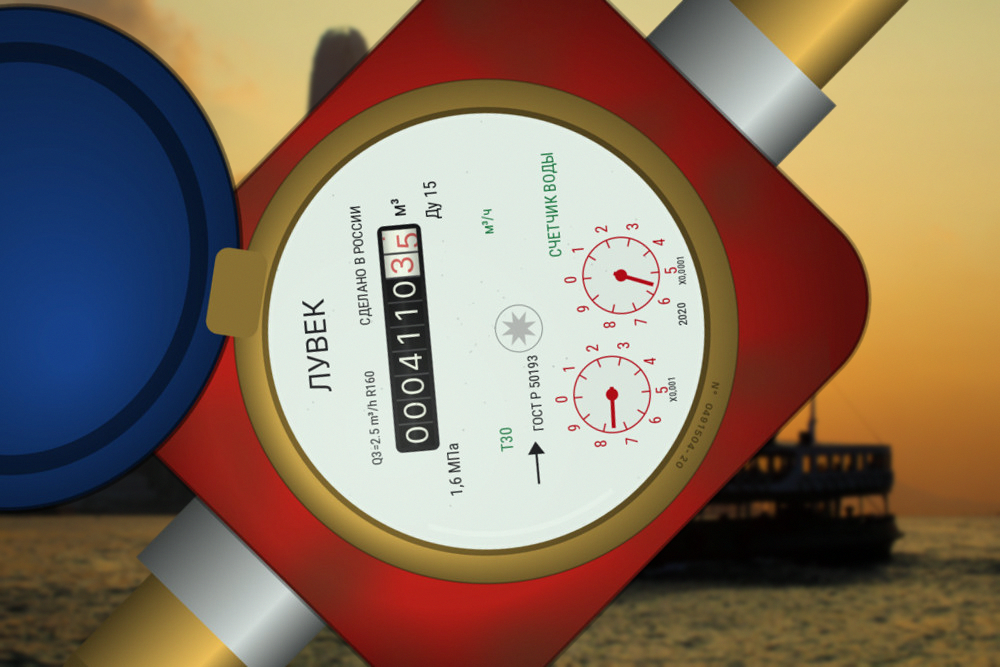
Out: 4110.3475 m³
